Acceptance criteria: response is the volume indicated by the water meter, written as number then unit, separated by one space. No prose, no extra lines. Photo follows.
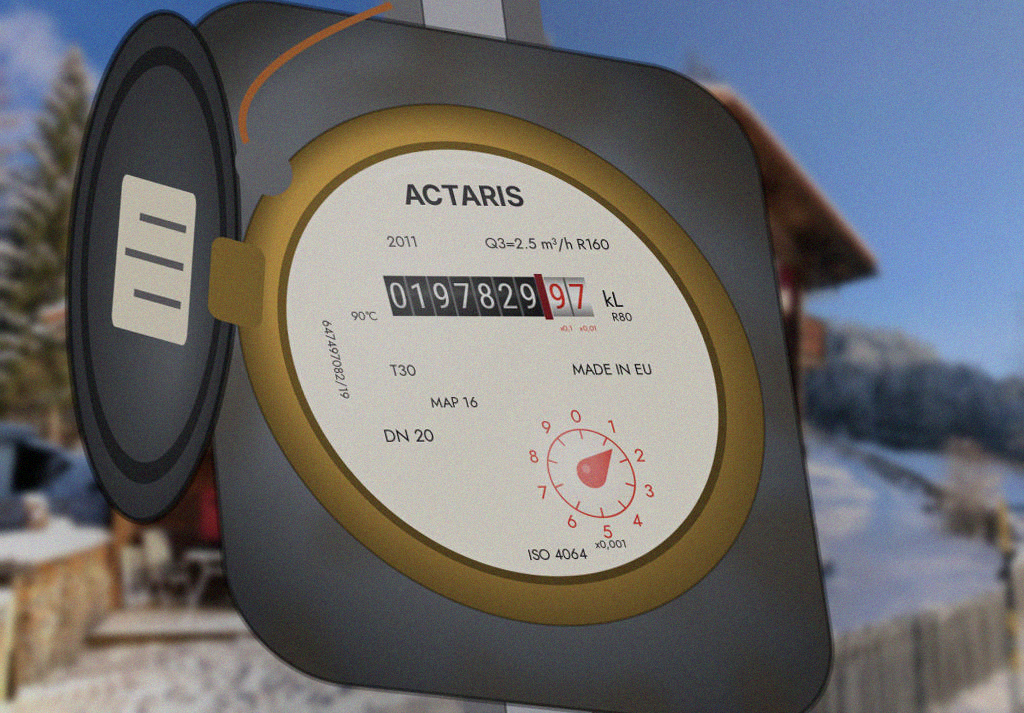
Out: 197829.971 kL
